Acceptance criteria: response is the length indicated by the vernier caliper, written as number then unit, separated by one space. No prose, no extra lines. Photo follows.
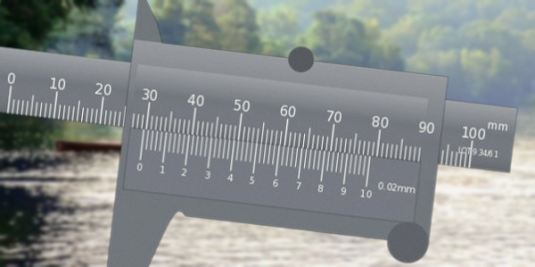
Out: 29.5 mm
